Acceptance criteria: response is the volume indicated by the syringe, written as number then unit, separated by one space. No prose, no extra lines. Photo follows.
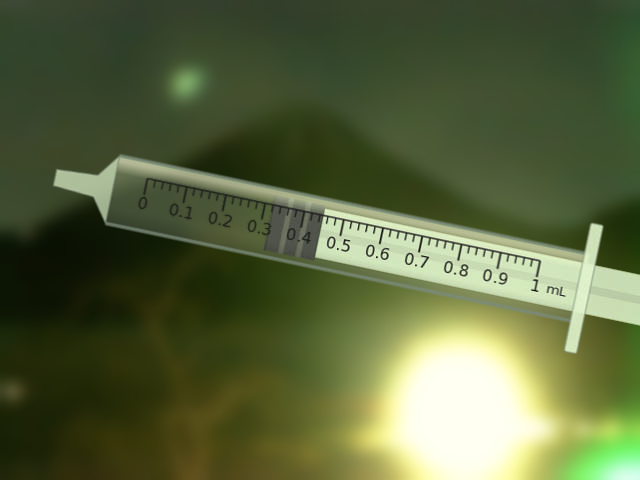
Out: 0.32 mL
